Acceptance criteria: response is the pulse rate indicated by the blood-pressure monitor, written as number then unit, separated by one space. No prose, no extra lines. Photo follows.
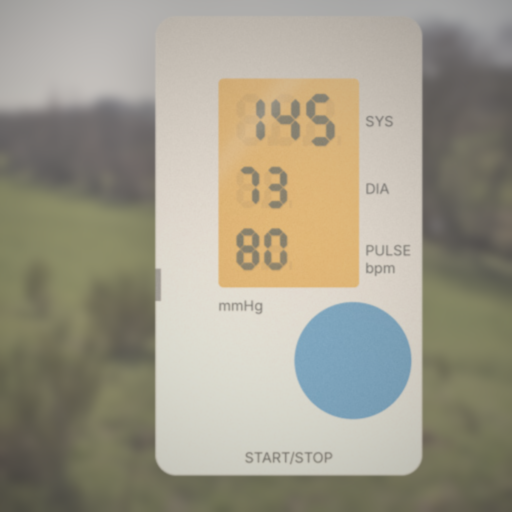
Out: 80 bpm
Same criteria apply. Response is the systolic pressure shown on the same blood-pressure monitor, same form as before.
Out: 145 mmHg
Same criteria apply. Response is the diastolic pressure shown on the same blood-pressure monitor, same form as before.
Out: 73 mmHg
